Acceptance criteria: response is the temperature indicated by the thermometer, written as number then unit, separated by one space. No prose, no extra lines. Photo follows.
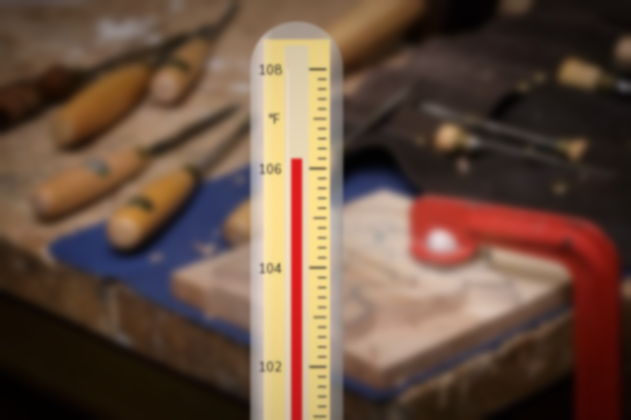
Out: 106.2 °F
